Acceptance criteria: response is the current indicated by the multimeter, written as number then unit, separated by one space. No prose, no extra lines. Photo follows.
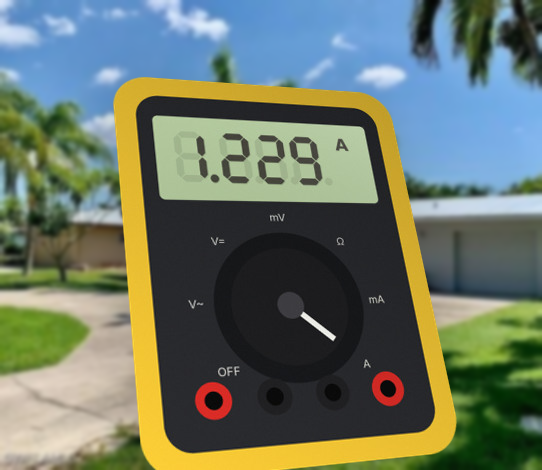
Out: 1.229 A
